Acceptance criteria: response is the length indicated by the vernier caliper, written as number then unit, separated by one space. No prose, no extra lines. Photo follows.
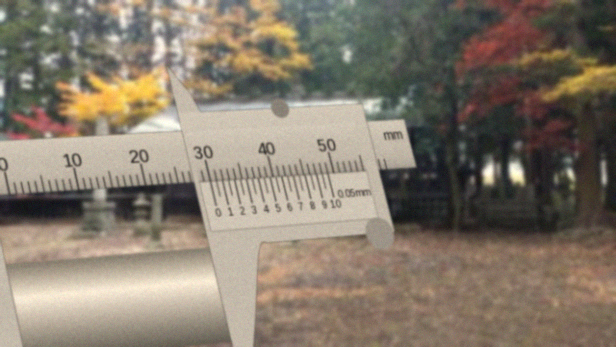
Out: 30.0 mm
